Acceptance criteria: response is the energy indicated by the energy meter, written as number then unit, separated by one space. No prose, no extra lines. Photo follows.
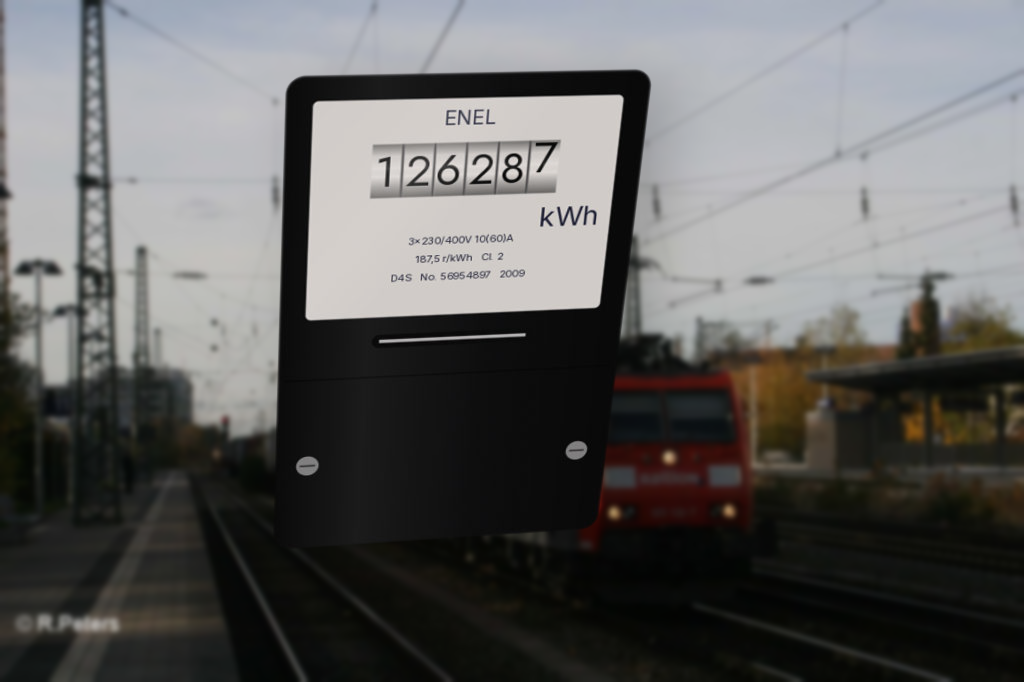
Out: 126287 kWh
